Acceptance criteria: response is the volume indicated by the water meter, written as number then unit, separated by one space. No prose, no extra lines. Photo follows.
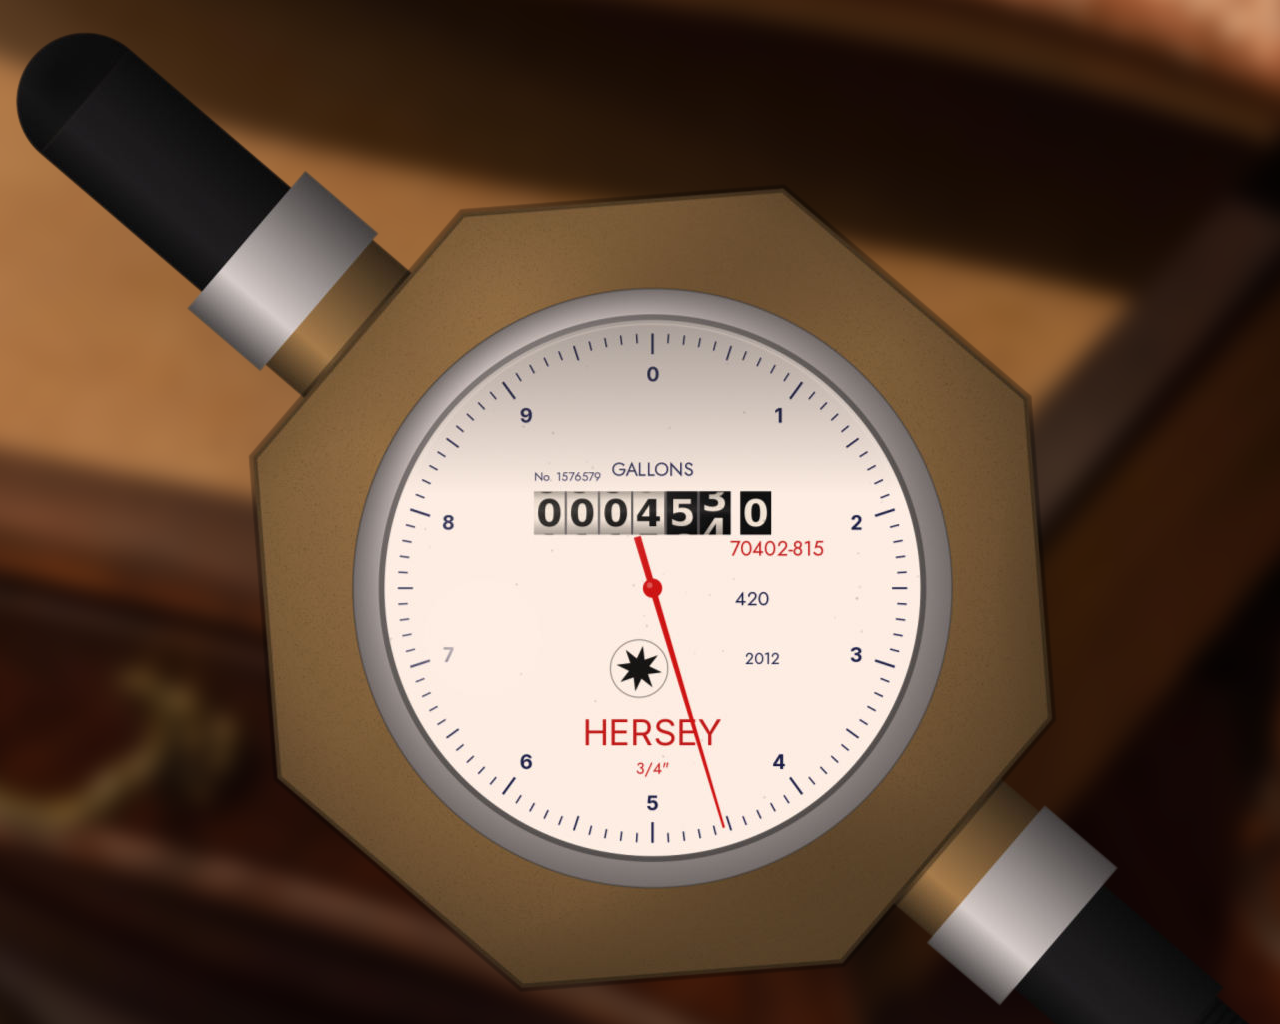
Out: 4534.5 gal
